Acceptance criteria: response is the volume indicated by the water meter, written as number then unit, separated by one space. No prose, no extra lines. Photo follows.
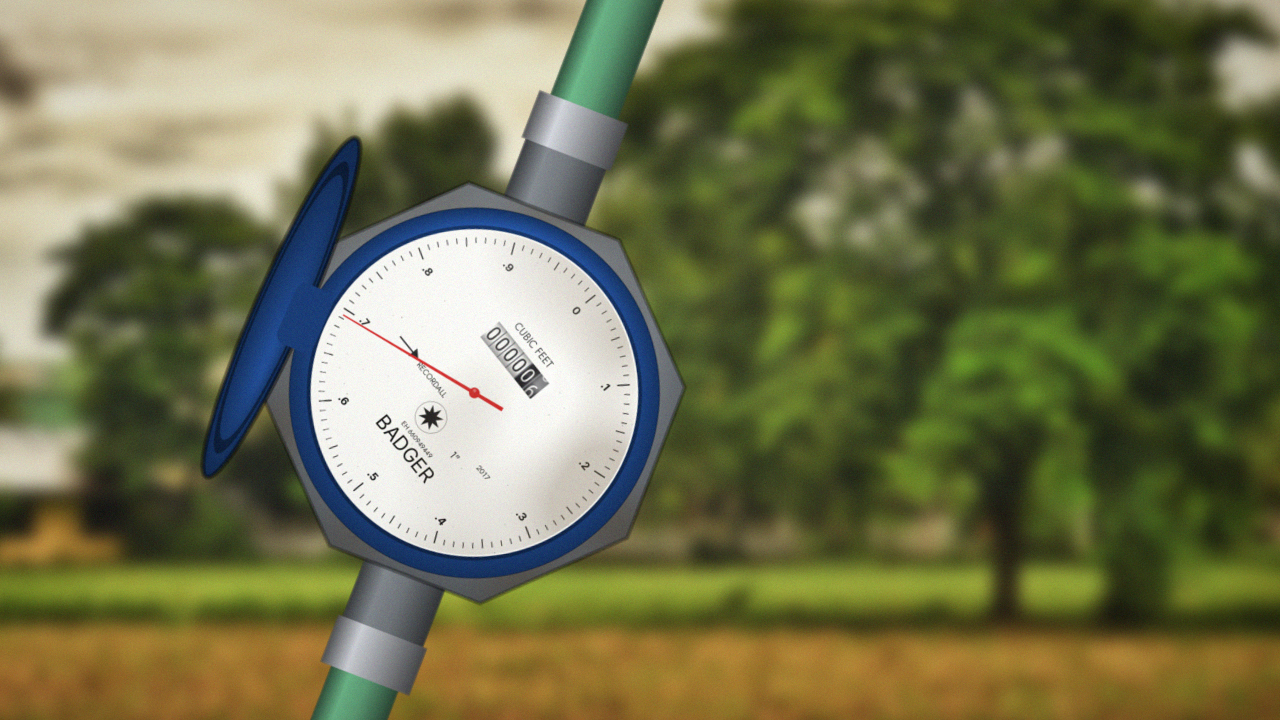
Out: 5.69 ft³
